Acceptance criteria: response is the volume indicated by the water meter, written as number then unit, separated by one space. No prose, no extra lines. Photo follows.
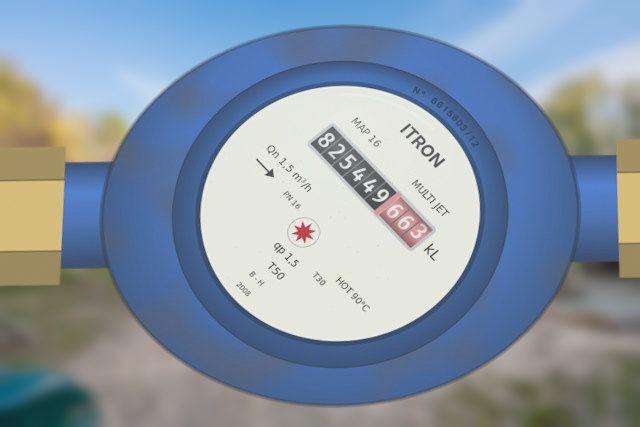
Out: 825449.663 kL
